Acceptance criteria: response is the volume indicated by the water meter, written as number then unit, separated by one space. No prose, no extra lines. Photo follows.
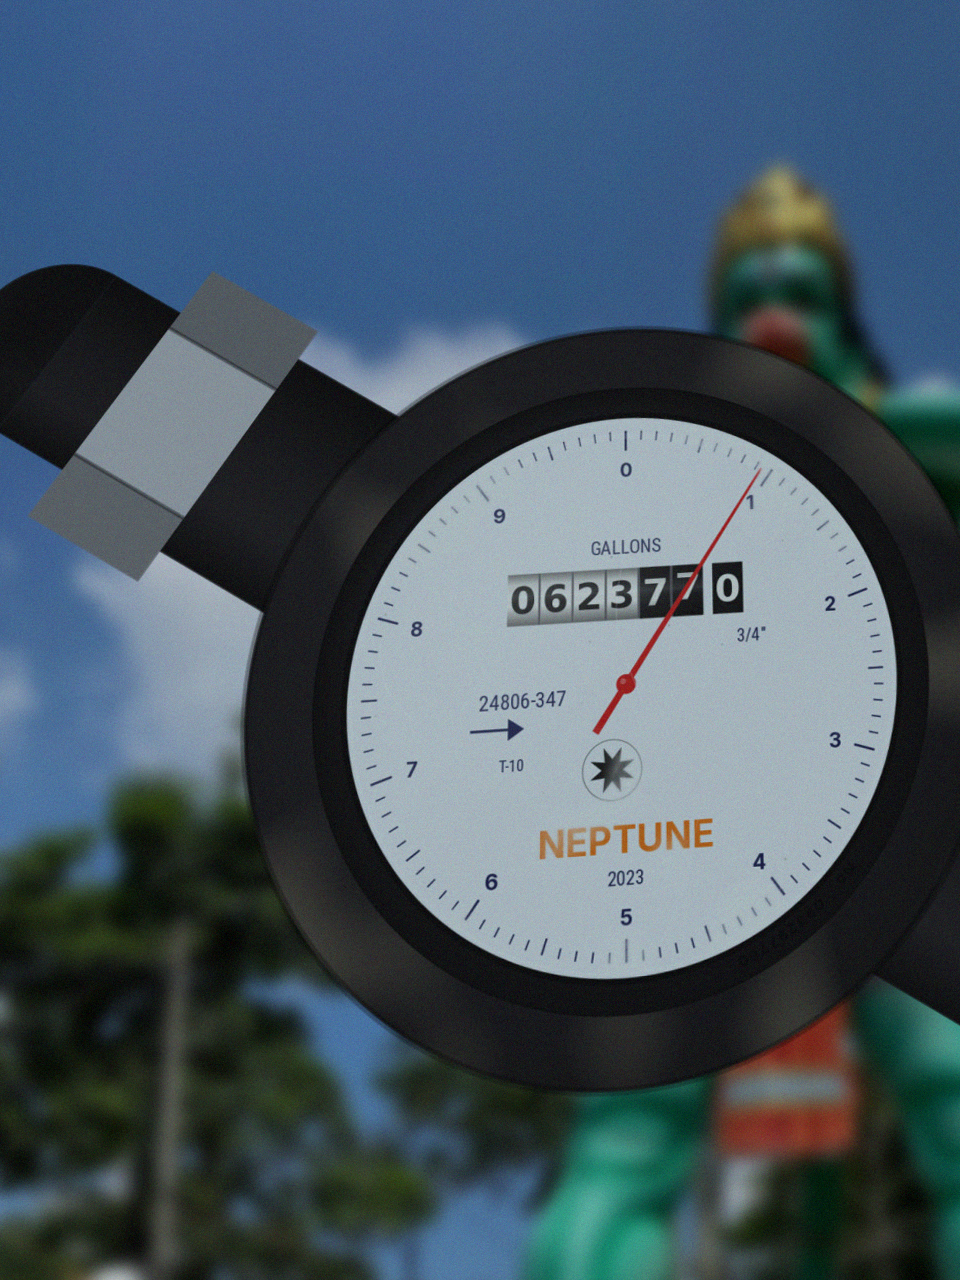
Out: 623770.9 gal
